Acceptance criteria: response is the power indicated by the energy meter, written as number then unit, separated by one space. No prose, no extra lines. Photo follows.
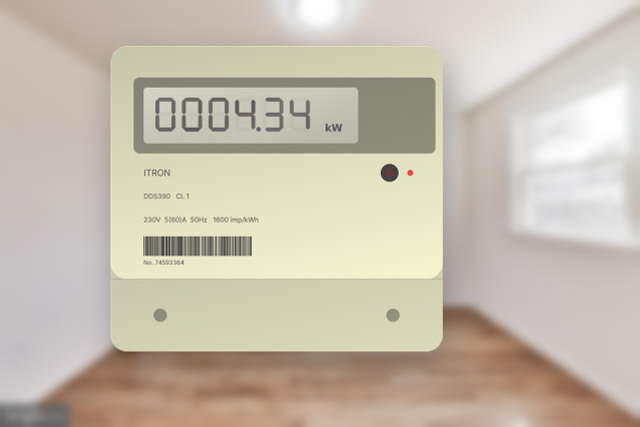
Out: 4.34 kW
